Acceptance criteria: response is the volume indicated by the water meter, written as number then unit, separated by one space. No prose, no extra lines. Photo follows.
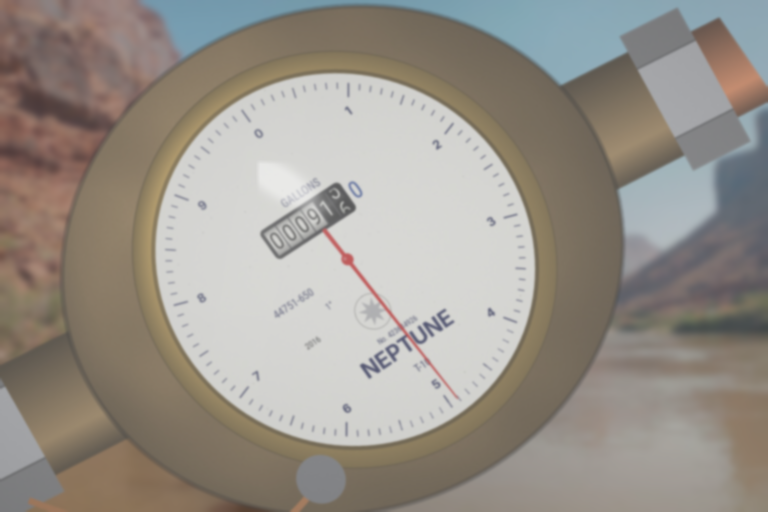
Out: 9154.9 gal
